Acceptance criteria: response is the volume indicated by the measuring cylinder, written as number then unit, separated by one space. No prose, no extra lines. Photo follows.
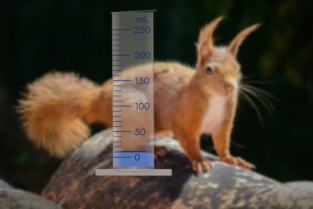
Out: 10 mL
